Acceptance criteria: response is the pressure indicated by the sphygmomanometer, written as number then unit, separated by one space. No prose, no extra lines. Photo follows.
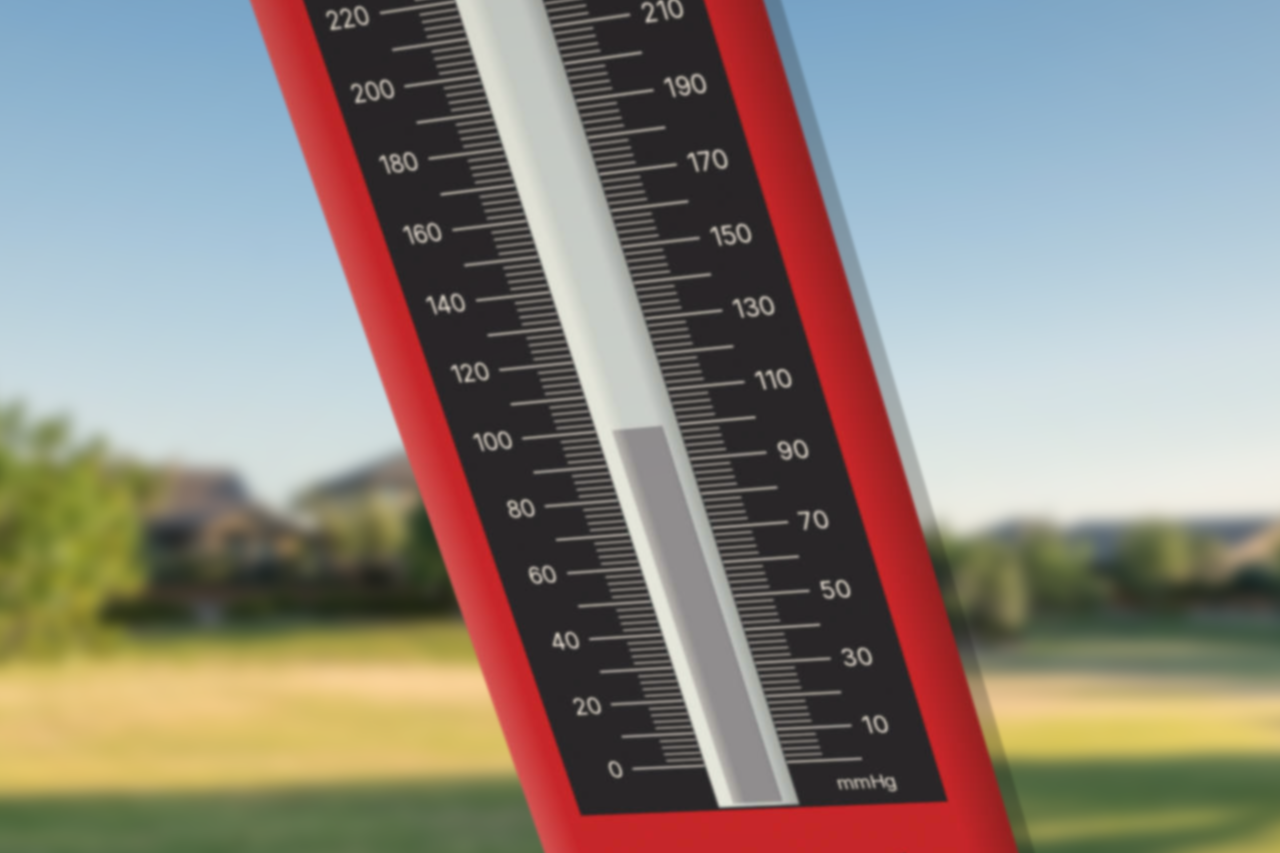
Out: 100 mmHg
